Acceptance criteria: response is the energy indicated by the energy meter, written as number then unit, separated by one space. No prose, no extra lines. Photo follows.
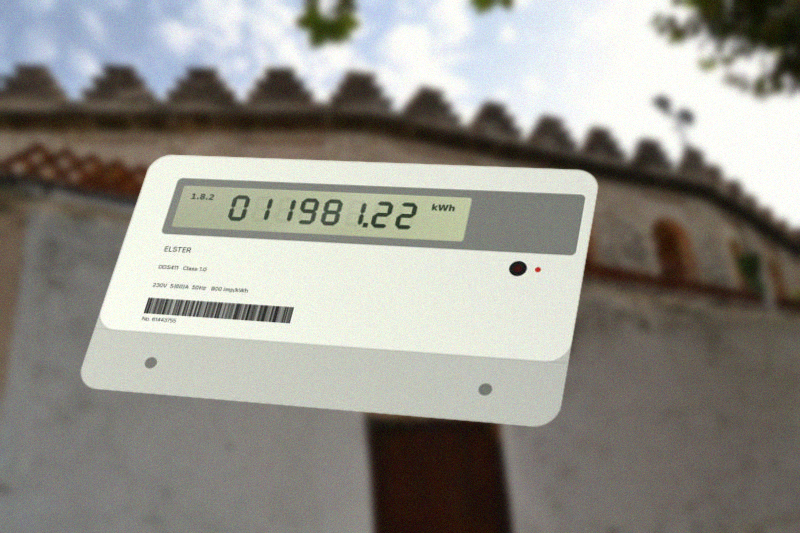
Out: 11981.22 kWh
